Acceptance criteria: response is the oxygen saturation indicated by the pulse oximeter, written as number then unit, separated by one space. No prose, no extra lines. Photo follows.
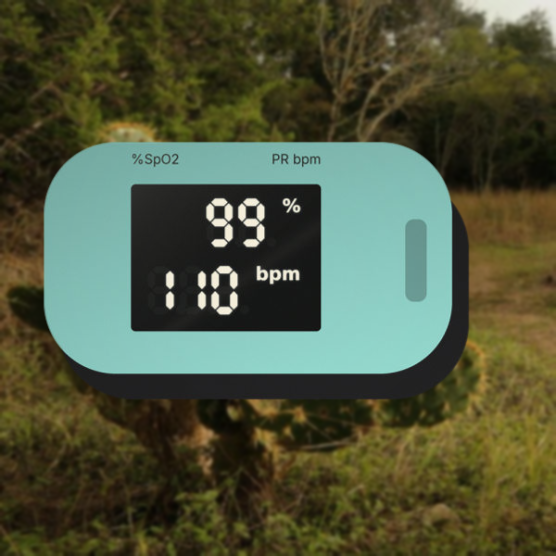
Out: 99 %
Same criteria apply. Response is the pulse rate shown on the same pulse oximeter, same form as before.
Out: 110 bpm
